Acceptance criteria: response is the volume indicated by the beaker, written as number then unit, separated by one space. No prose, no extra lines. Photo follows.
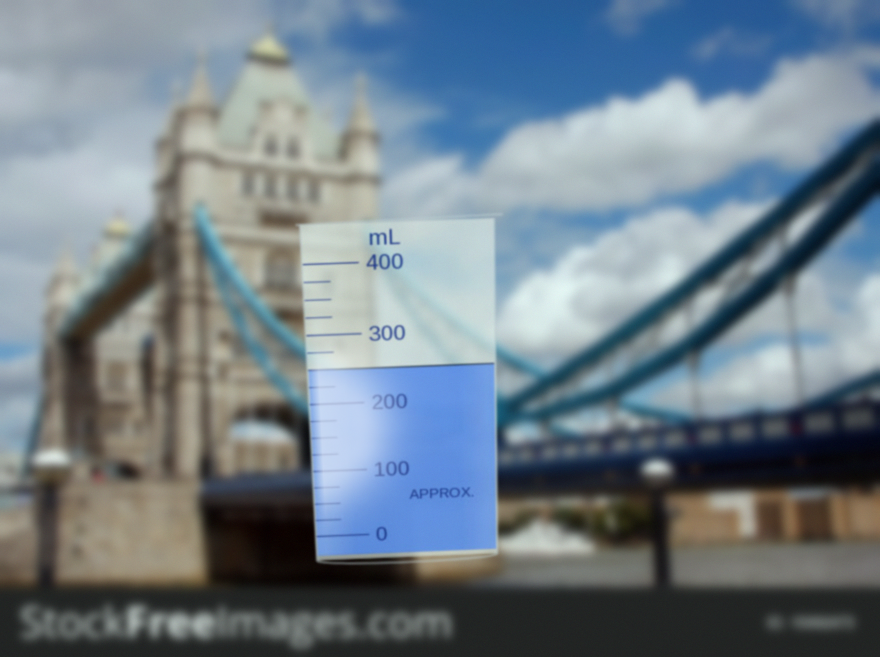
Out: 250 mL
